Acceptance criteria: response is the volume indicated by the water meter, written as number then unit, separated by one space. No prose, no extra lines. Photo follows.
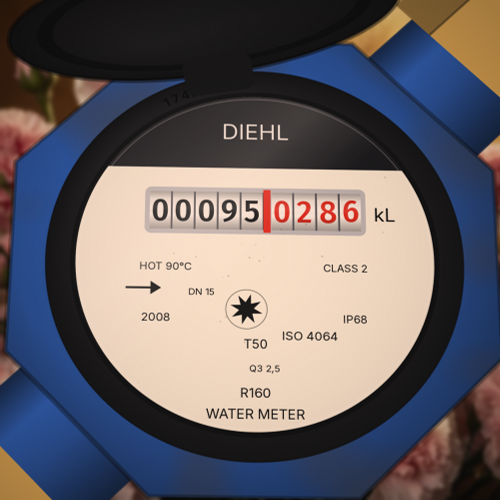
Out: 95.0286 kL
